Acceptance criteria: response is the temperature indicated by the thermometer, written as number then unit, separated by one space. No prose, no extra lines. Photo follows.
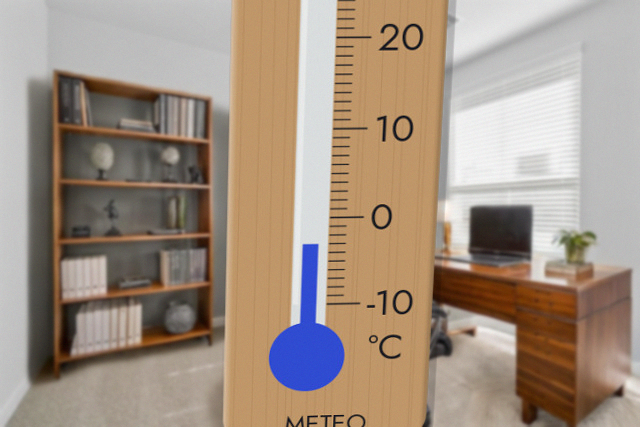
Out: -3 °C
